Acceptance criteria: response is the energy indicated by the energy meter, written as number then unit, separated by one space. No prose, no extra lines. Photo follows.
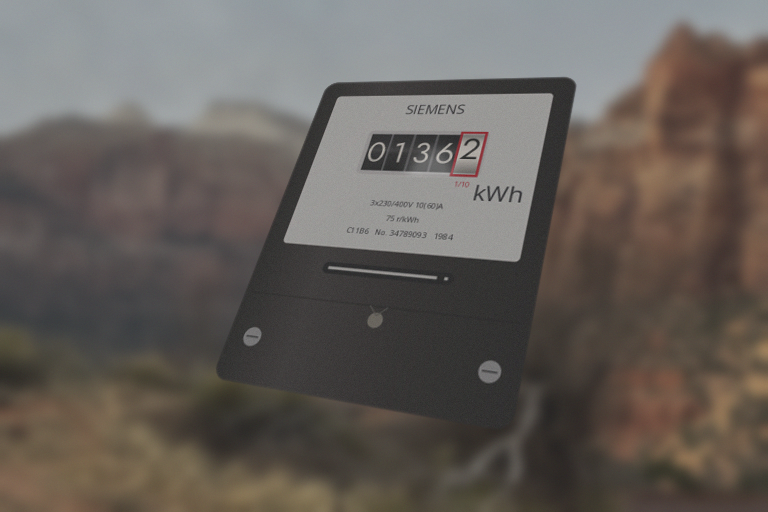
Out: 136.2 kWh
